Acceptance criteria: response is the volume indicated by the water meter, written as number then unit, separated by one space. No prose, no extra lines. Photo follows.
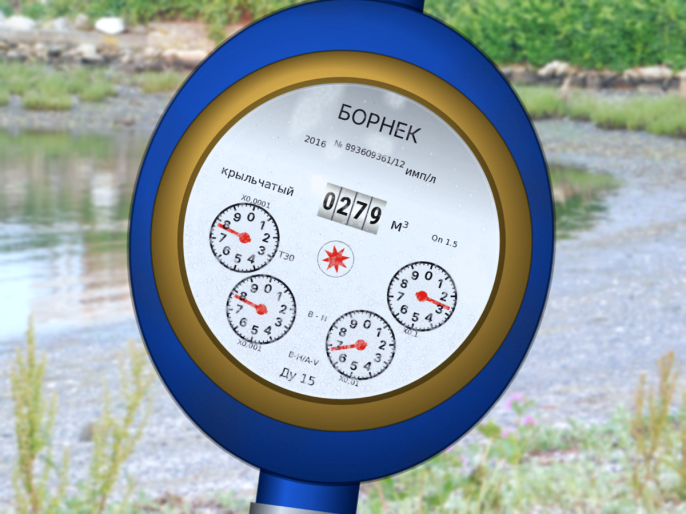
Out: 279.2677 m³
